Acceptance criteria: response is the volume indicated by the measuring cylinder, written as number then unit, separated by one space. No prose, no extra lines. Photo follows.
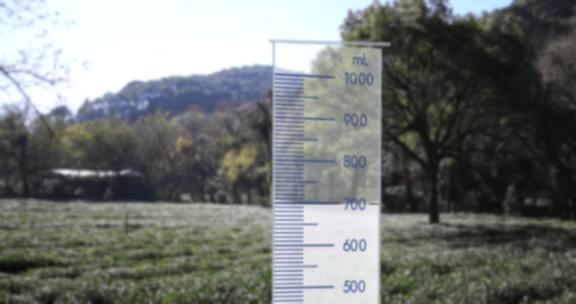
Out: 700 mL
